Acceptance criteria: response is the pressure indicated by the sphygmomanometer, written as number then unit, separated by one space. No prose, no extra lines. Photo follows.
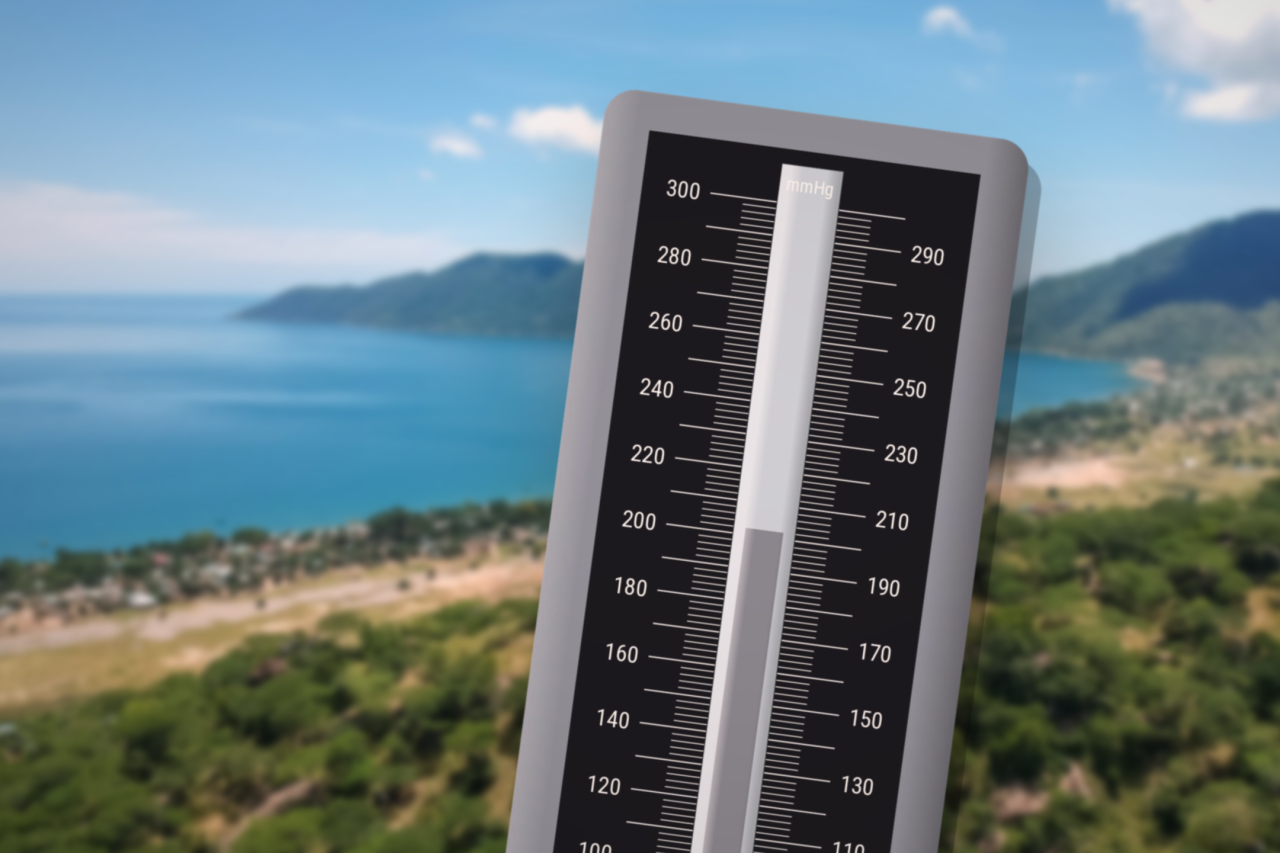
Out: 202 mmHg
